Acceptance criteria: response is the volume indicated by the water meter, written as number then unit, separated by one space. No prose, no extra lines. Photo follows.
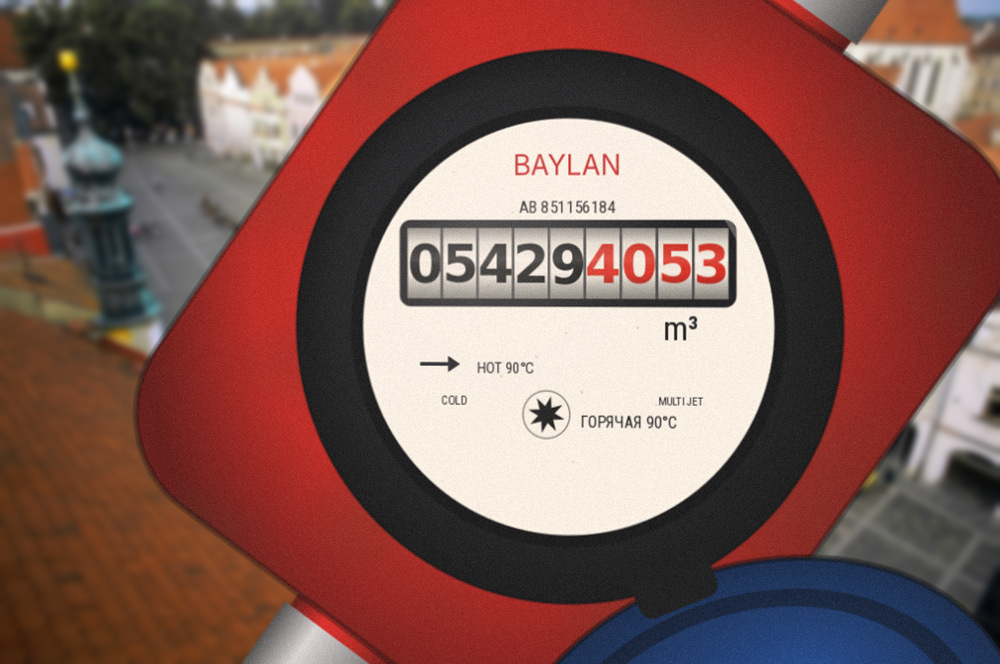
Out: 5429.4053 m³
